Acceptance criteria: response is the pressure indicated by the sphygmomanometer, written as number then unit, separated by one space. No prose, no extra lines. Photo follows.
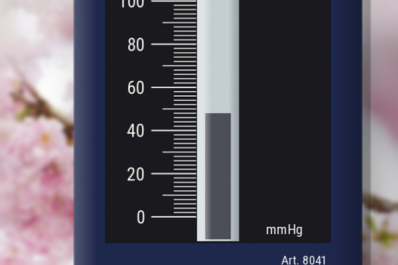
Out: 48 mmHg
